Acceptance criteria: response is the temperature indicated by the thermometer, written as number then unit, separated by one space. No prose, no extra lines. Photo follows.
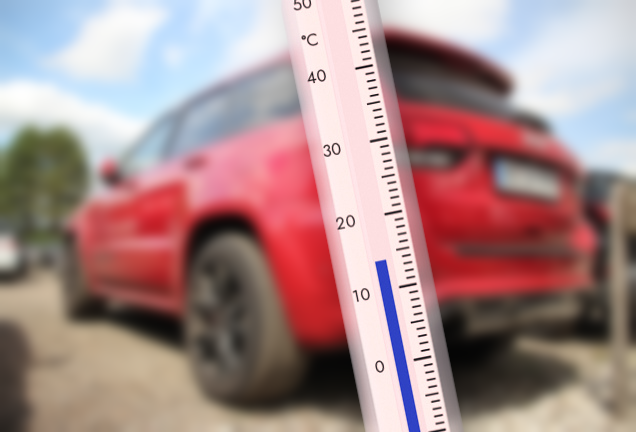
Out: 14 °C
